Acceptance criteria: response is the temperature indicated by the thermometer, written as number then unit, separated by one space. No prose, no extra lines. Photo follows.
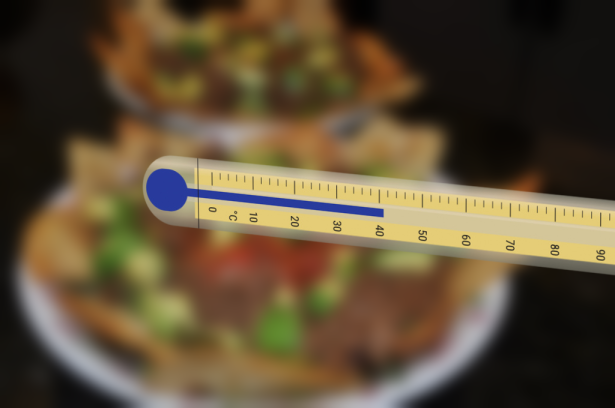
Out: 41 °C
